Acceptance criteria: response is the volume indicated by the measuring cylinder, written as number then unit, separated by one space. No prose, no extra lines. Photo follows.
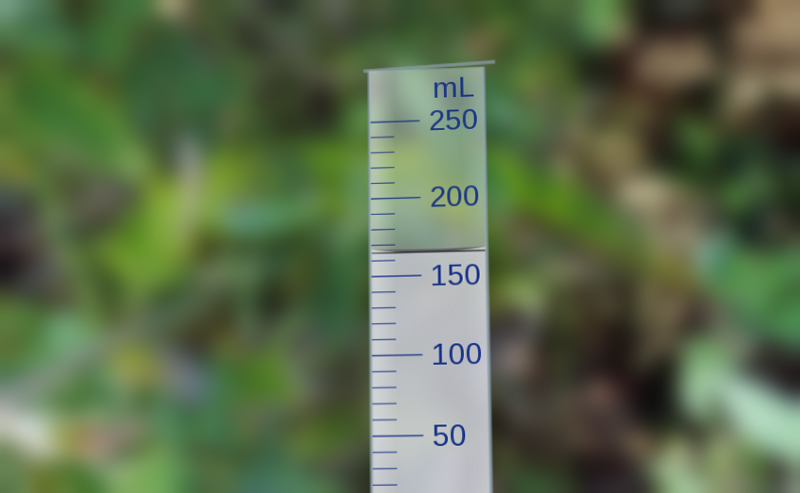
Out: 165 mL
